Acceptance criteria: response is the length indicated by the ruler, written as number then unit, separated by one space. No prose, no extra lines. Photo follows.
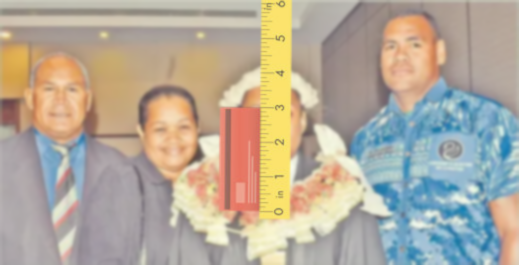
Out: 3 in
